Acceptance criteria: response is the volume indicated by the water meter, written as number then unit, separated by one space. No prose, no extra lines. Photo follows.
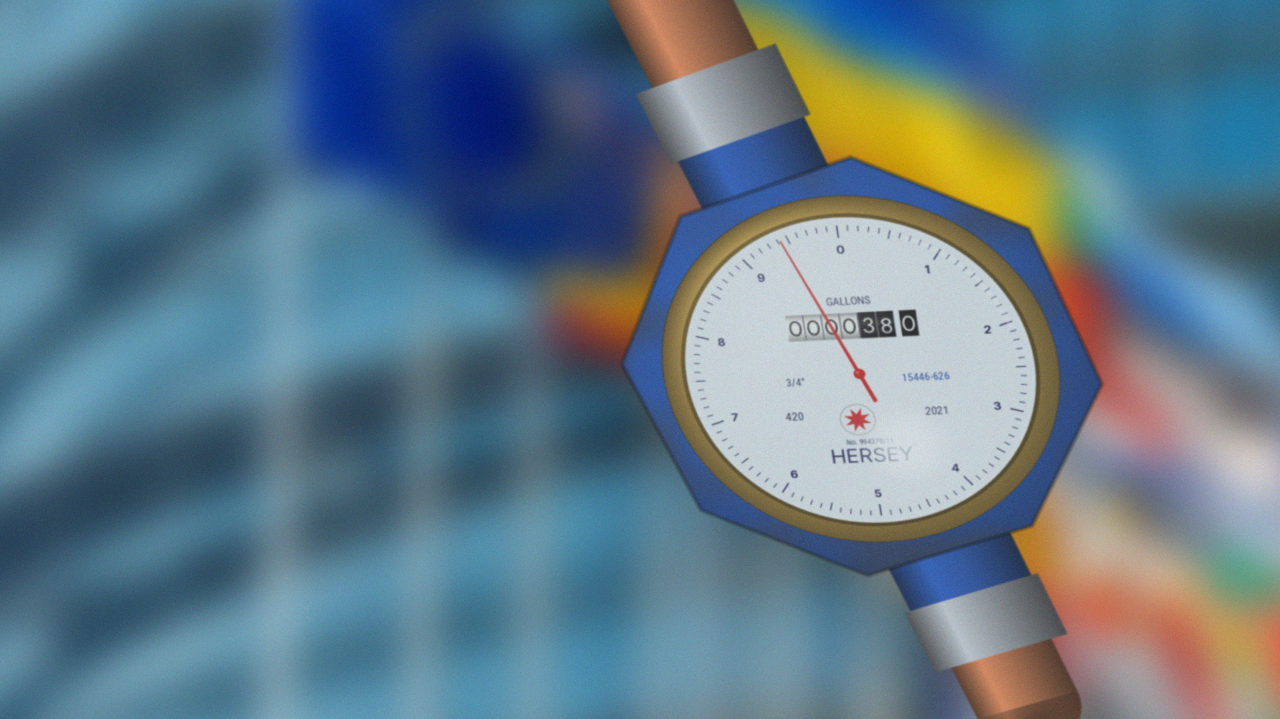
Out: 379.4 gal
